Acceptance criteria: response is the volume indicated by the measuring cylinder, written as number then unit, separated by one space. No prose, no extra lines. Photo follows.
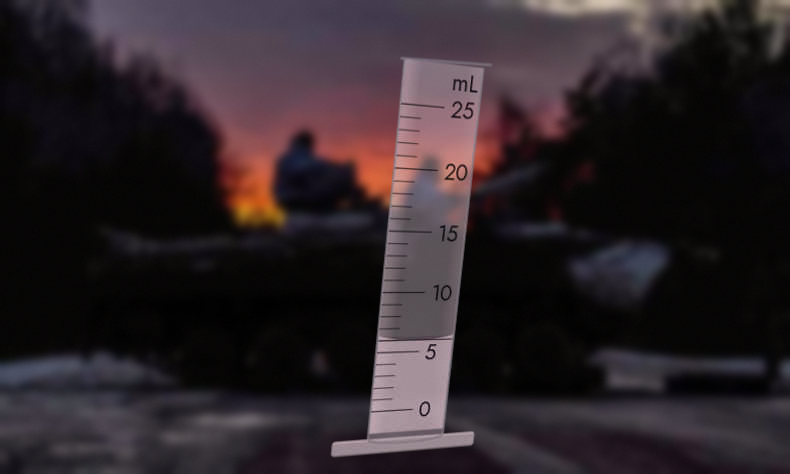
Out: 6 mL
